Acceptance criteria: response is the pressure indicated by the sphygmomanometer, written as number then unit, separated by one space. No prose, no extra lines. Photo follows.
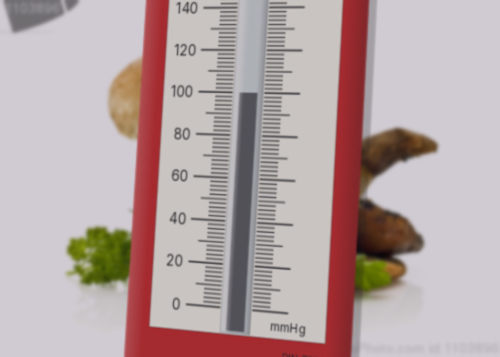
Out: 100 mmHg
